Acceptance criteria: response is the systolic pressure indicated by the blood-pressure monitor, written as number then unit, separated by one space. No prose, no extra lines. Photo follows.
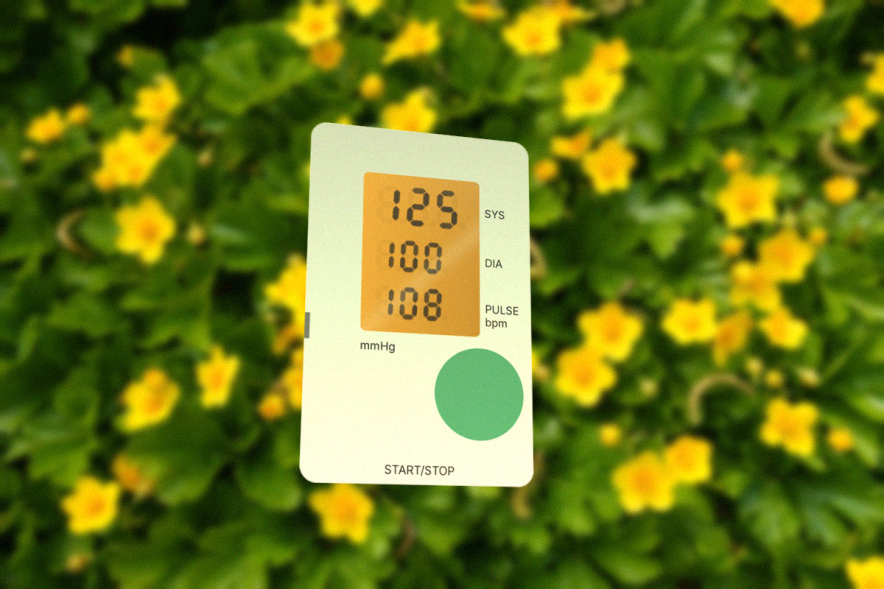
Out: 125 mmHg
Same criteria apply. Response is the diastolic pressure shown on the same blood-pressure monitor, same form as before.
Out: 100 mmHg
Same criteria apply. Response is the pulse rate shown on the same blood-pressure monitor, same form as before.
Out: 108 bpm
